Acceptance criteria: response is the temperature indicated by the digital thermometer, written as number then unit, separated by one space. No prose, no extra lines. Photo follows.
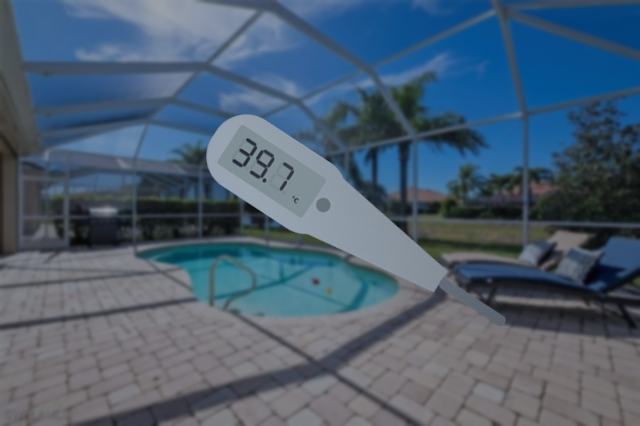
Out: 39.7 °C
